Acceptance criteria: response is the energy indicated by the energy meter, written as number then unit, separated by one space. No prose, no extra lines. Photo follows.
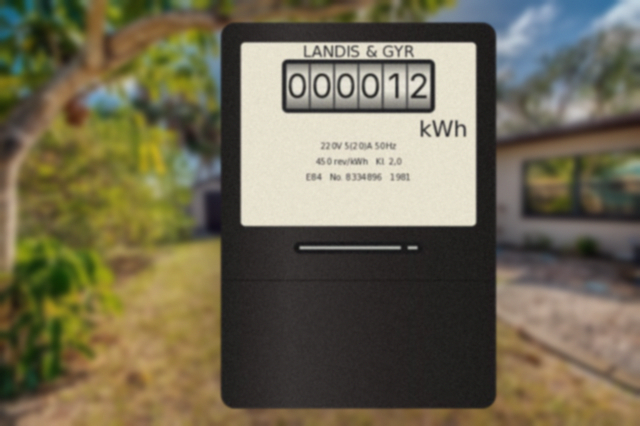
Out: 12 kWh
